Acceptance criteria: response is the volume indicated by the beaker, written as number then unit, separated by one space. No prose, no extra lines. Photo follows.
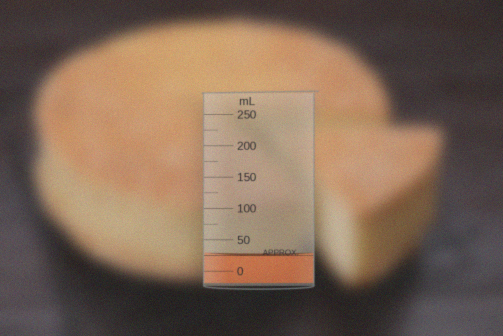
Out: 25 mL
